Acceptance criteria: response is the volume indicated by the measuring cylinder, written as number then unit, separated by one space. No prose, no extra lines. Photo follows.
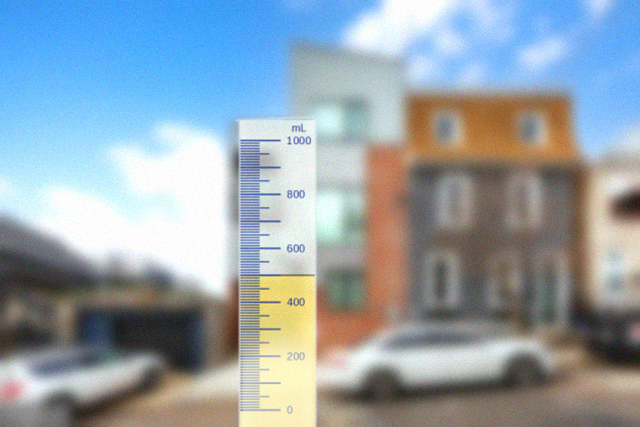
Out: 500 mL
